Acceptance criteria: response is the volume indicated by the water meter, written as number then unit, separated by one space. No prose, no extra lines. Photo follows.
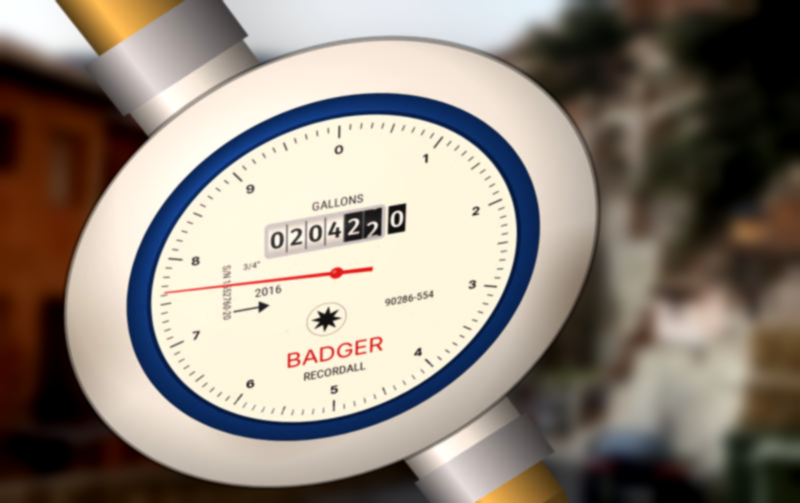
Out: 204217.6 gal
